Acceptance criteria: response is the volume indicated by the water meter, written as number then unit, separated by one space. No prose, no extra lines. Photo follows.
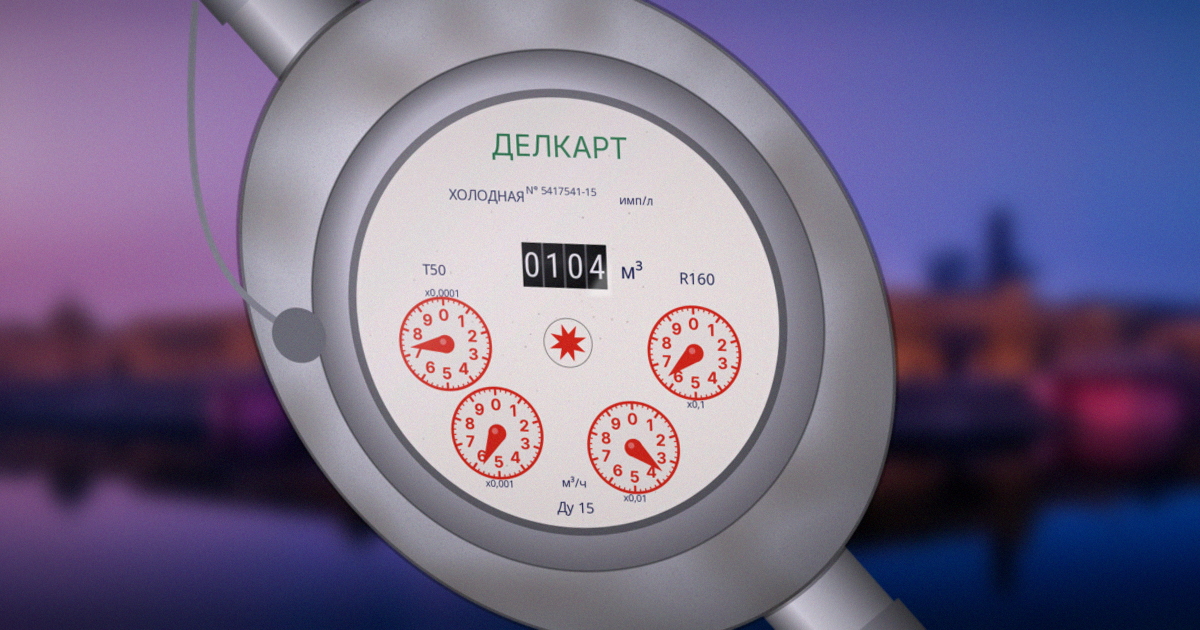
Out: 104.6357 m³
